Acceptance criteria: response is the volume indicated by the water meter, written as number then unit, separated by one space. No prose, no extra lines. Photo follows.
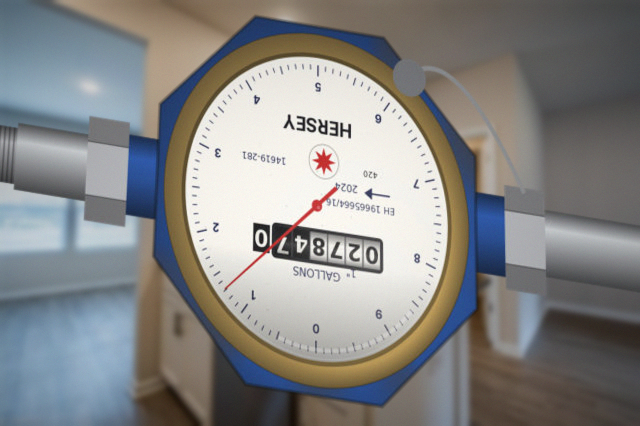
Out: 278471.3 gal
